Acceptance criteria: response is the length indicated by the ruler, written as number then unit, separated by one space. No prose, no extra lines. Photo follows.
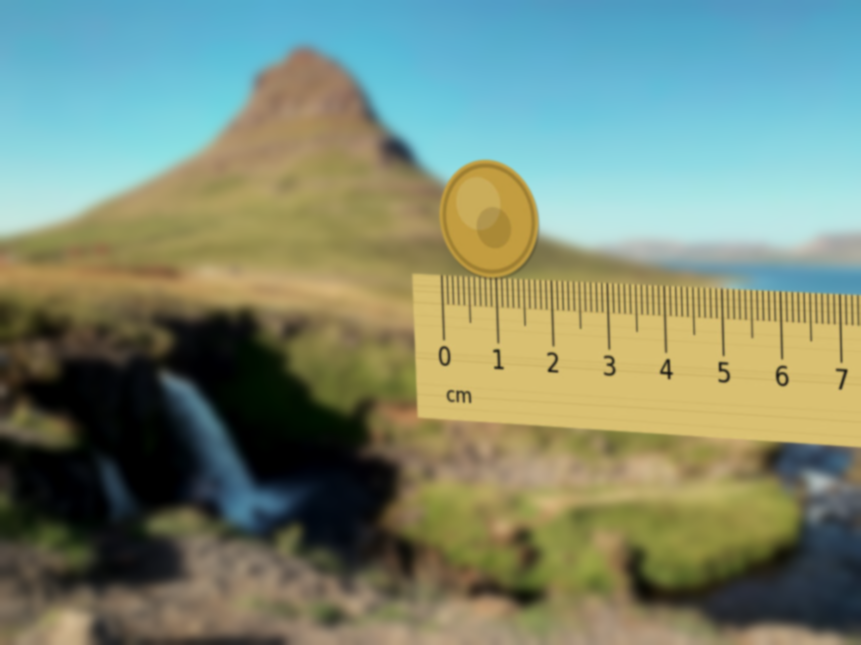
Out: 1.8 cm
